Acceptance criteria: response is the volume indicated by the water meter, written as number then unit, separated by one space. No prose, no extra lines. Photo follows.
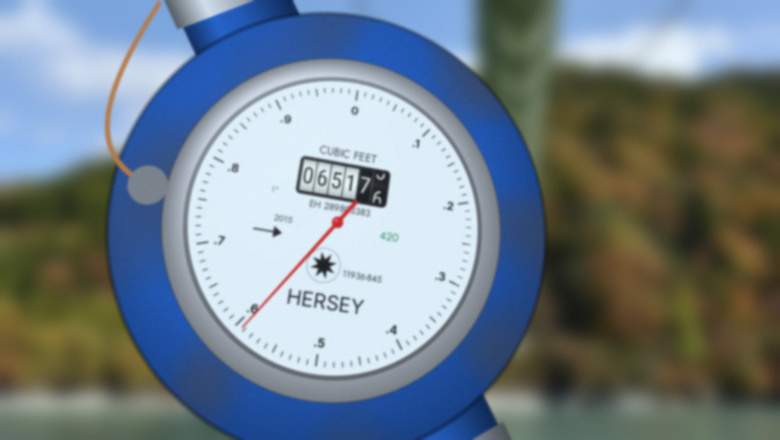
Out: 65175.59 ft³
